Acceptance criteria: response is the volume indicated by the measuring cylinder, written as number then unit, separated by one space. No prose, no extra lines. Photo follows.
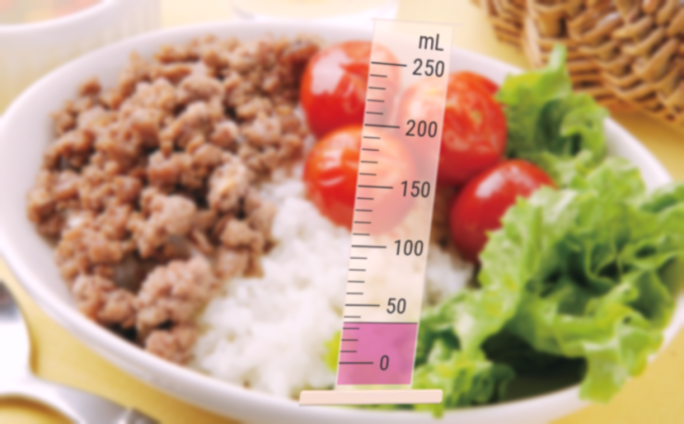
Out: 35 mL
